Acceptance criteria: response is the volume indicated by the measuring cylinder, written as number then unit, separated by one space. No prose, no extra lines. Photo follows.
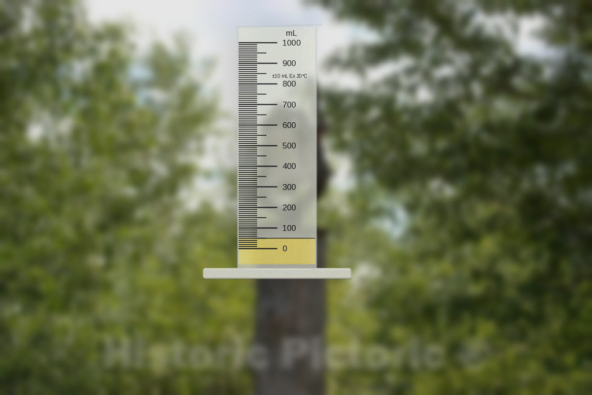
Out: 50 mL
